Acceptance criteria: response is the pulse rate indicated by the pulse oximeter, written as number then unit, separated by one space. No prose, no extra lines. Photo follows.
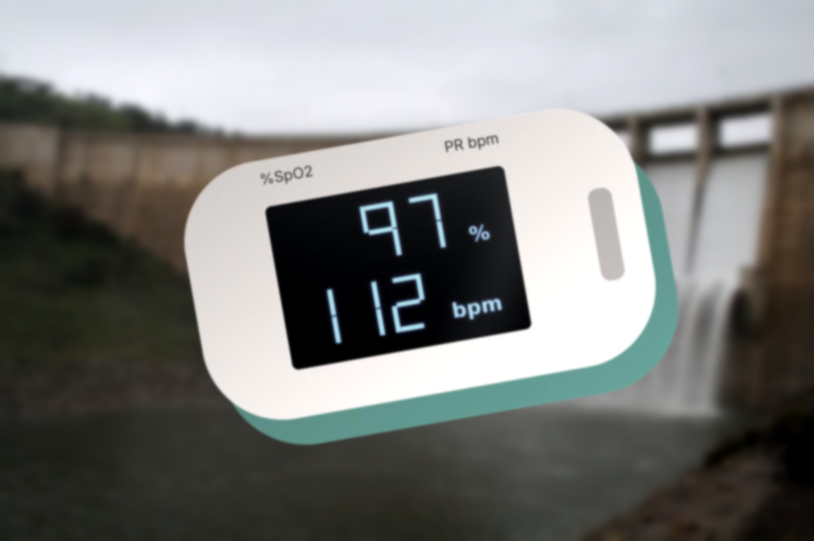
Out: 112 bpm
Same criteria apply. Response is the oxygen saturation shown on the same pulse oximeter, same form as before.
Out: 97 %
